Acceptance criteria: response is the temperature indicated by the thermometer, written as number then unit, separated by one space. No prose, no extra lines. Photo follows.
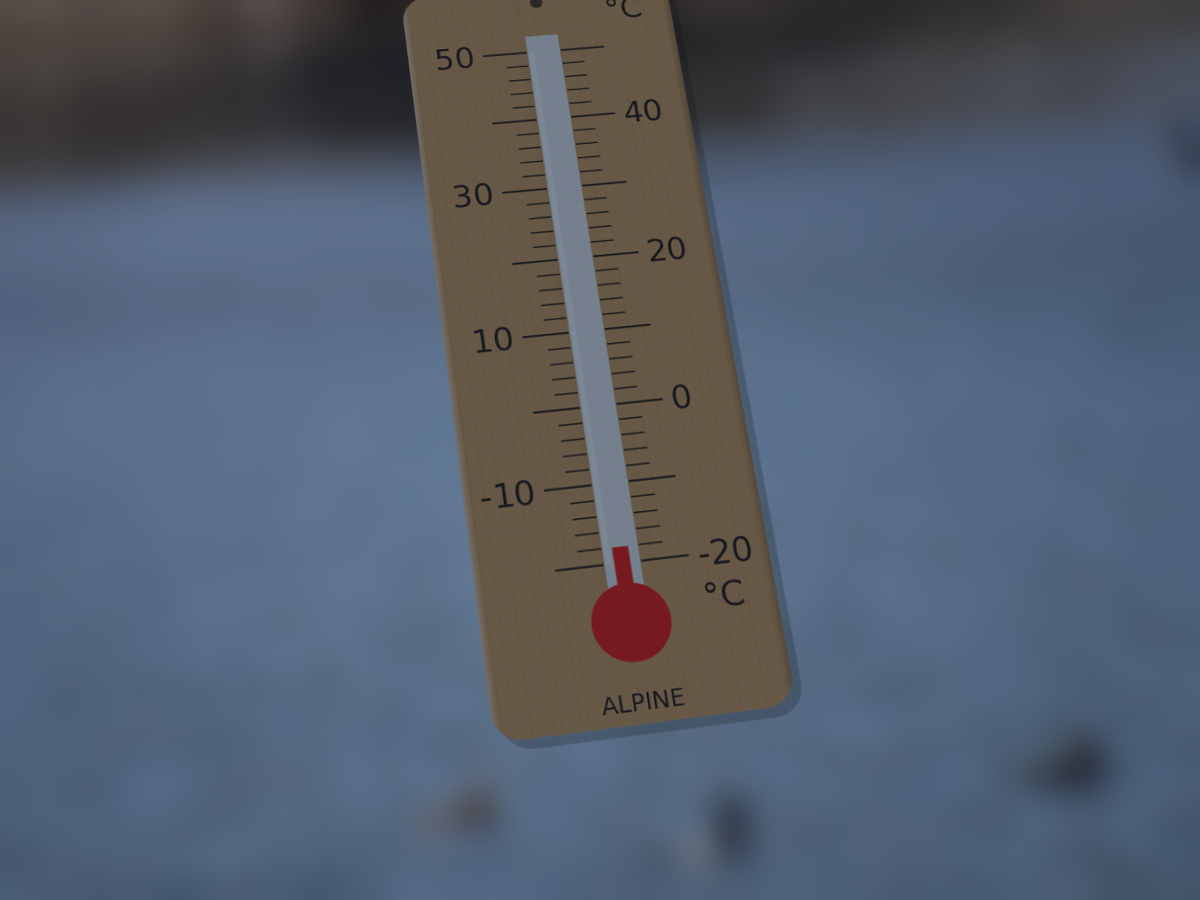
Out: -18 °C
